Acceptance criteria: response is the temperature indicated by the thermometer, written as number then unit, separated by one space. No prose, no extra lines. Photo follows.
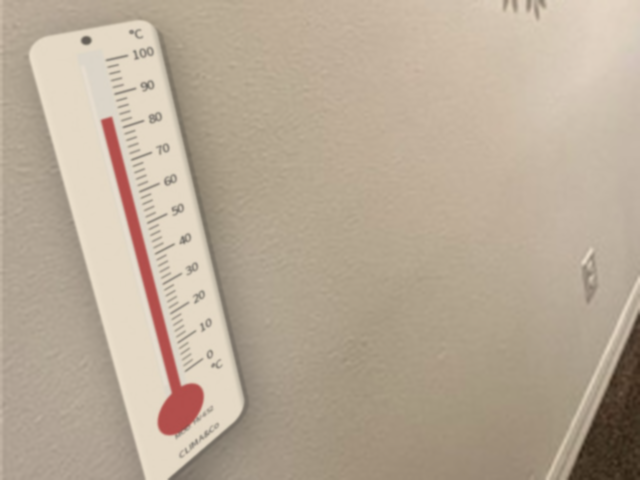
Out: 84 °C
